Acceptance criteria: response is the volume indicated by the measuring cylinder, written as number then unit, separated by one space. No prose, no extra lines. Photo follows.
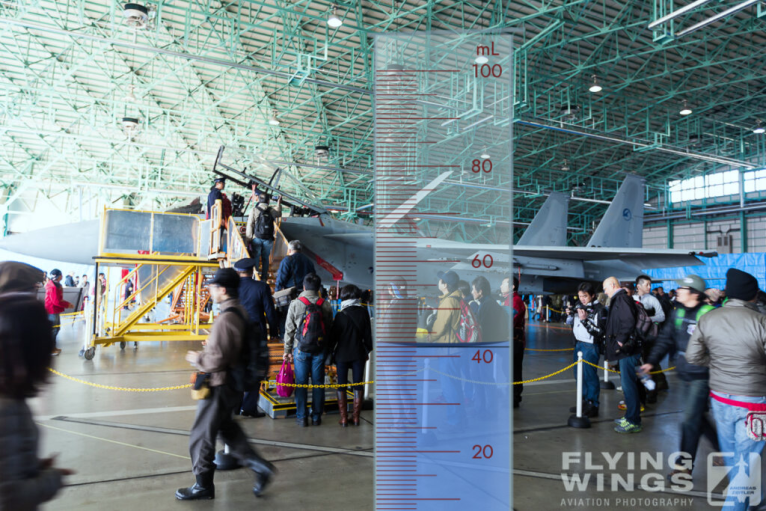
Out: 42 mL
